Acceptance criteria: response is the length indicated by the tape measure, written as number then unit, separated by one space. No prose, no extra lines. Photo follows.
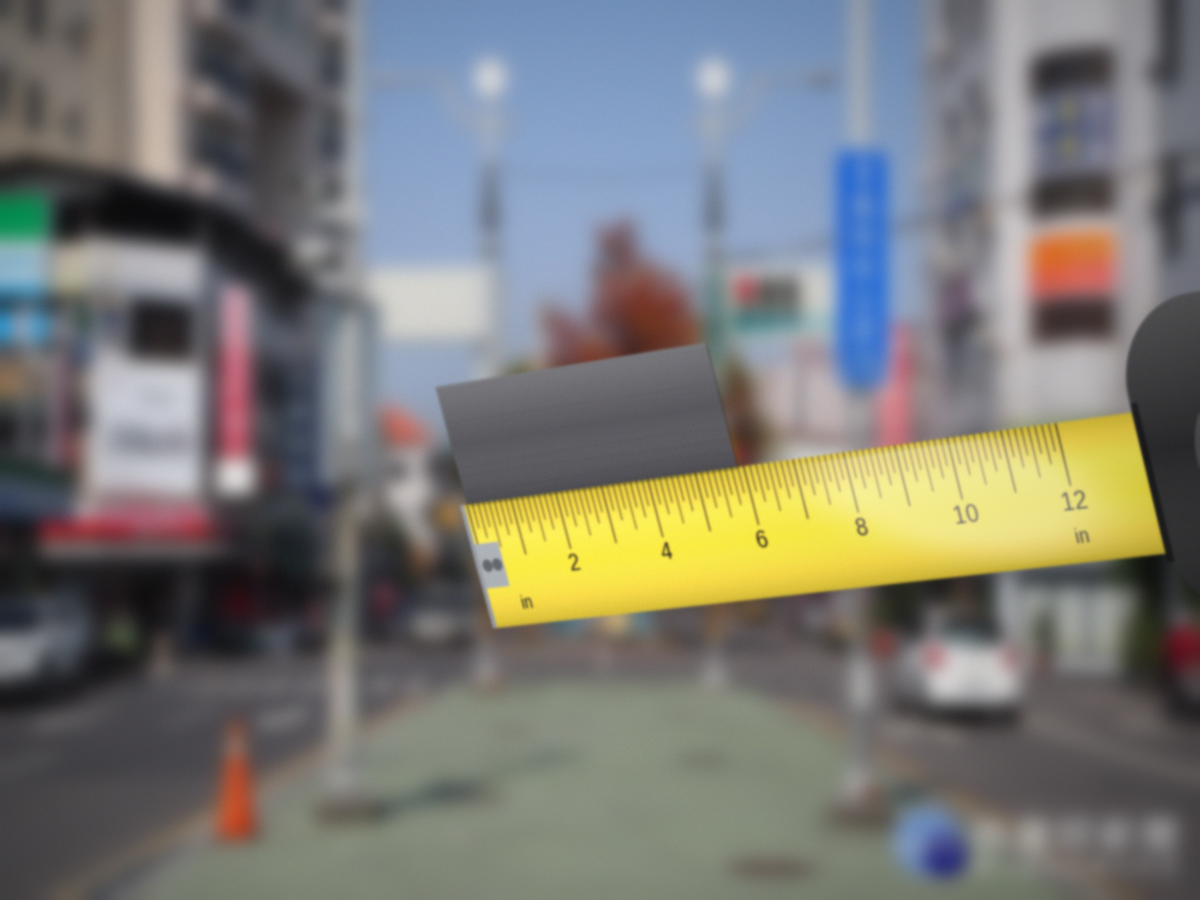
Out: 5.875 in
